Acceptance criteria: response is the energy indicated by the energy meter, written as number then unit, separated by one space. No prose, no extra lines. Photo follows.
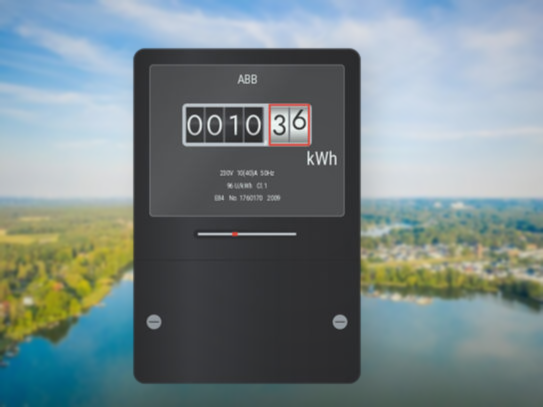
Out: 10.36 kWh
